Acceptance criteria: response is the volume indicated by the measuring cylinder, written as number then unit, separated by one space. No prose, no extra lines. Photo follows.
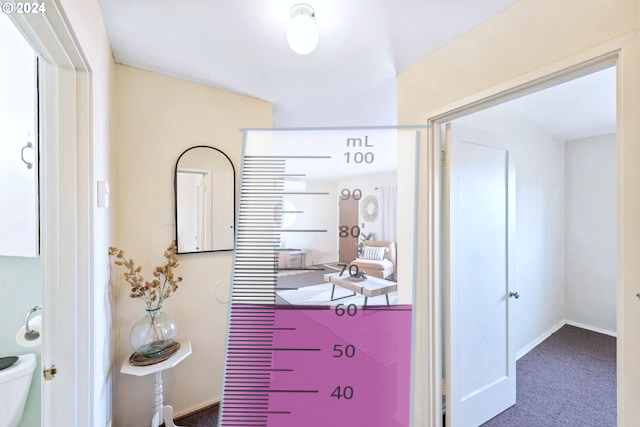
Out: 60 mL
